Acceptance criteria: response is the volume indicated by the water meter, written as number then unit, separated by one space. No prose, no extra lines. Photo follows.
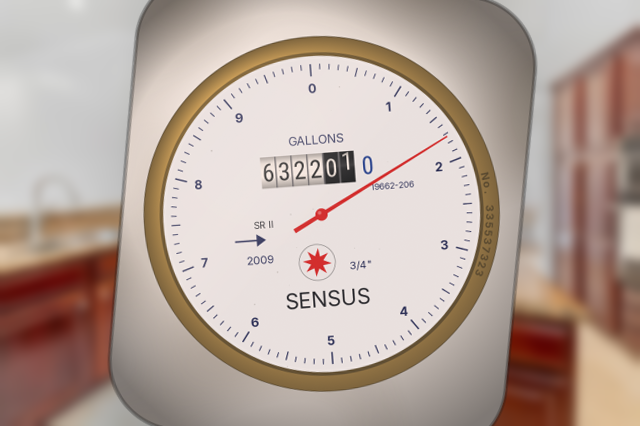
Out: 6322011.7 gal
